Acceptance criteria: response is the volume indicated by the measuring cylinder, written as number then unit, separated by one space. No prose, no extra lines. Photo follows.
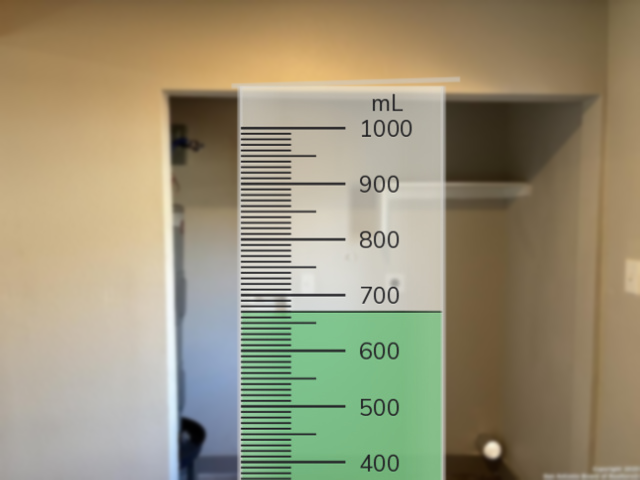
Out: 670 mL
